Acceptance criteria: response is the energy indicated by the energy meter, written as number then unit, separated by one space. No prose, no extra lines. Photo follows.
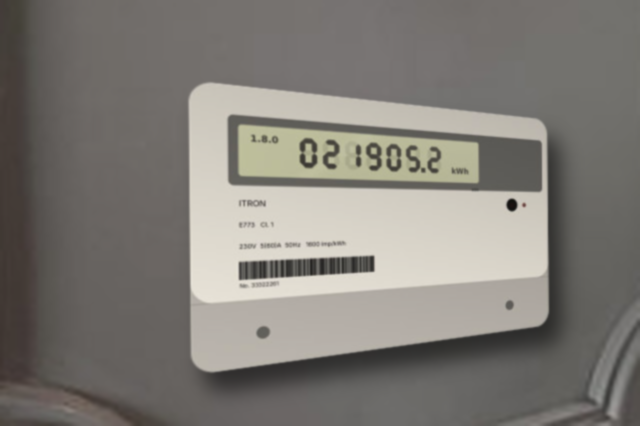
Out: 21905.2 kWh
